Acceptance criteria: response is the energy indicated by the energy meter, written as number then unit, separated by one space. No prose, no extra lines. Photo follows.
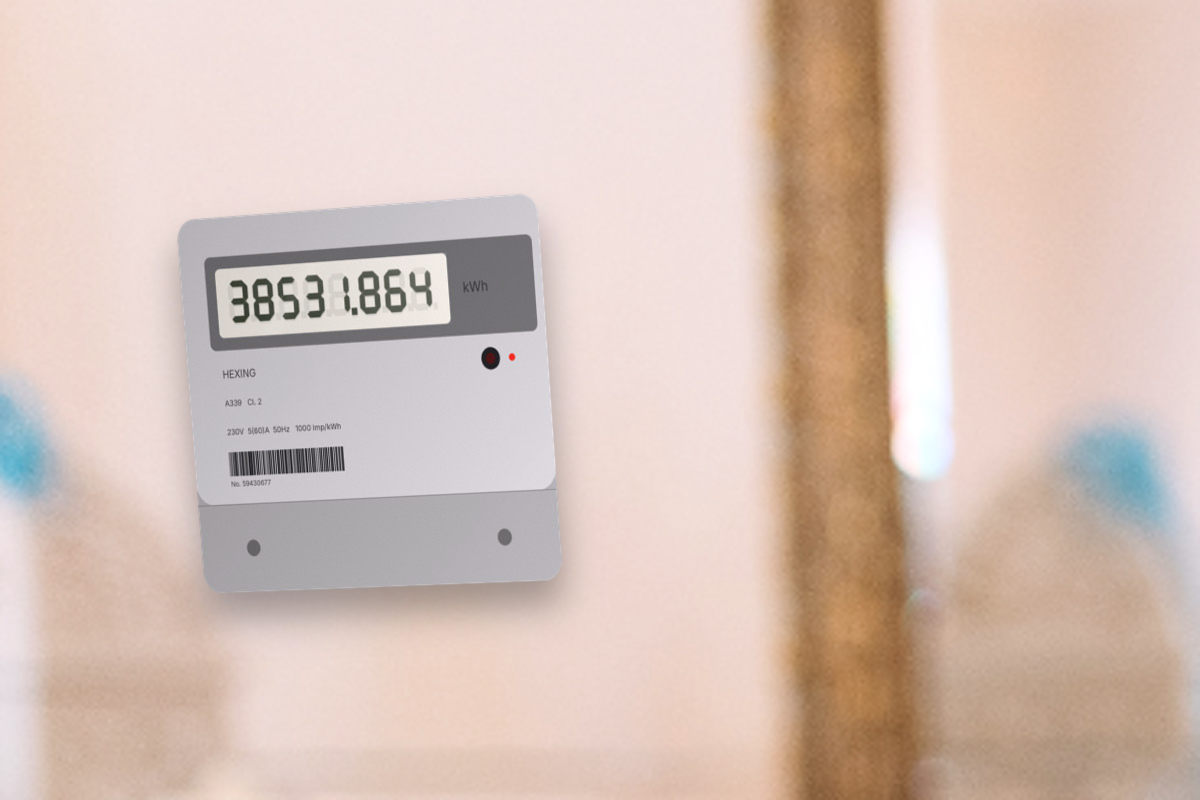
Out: 38531.864 kWh
